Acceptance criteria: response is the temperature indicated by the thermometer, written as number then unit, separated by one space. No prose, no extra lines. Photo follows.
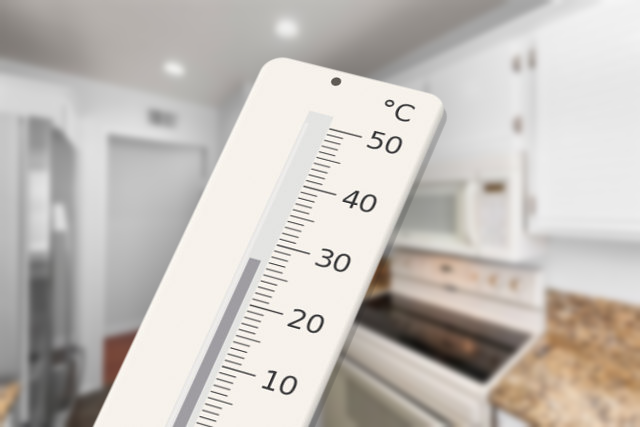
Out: 27 °C
